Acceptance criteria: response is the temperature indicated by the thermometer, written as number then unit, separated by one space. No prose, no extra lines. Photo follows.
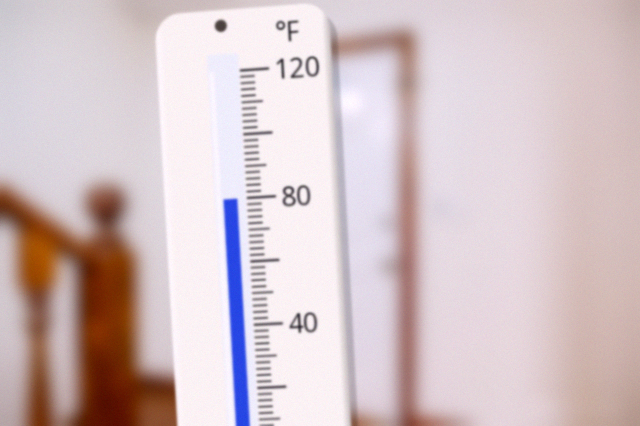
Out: 80 °F
